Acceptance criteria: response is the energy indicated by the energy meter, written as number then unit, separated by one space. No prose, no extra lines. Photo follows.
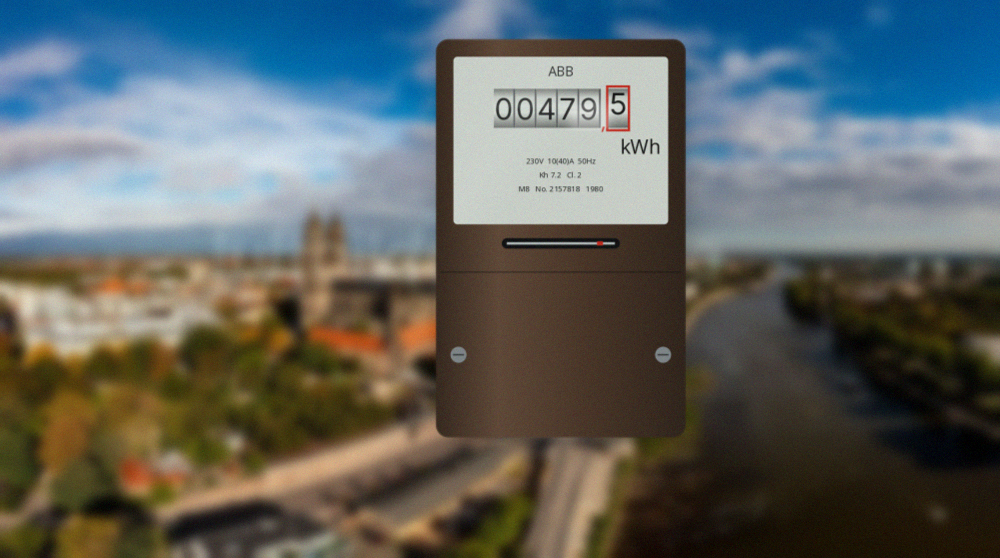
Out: 479.5 kWh
